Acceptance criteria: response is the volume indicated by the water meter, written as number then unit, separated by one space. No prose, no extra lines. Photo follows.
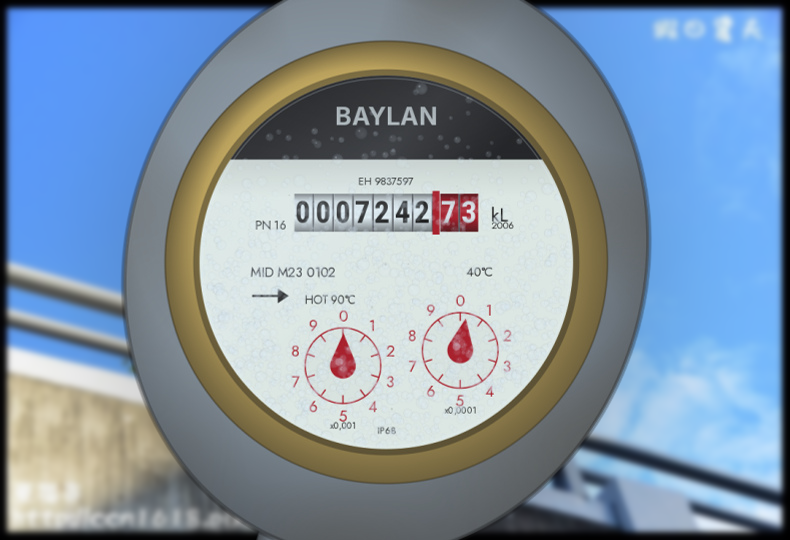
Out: 7242.7300 kL
